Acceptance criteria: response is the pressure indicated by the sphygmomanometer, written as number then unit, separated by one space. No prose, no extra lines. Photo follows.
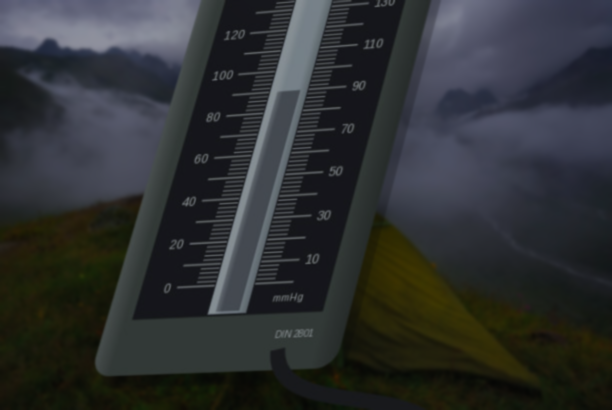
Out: 90 mmHg
